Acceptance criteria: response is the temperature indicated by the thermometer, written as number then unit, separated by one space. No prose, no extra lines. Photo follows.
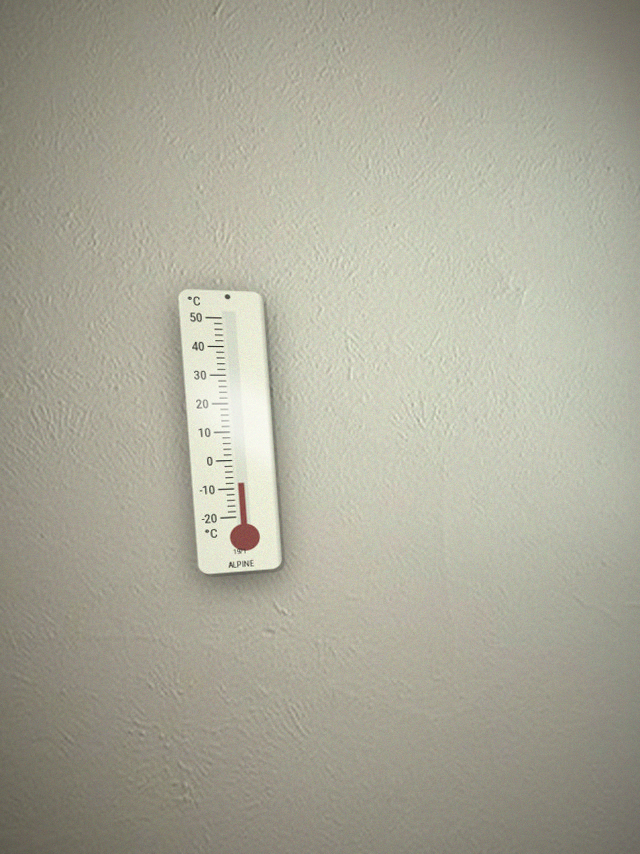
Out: -8 °C
